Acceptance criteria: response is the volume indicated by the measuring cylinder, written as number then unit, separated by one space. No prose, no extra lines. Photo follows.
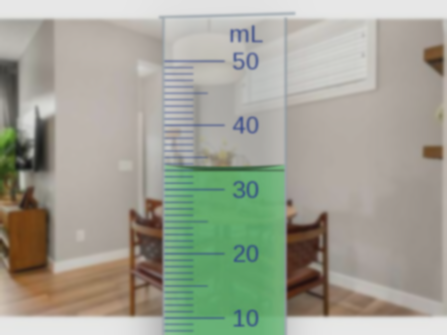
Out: 33 mL
